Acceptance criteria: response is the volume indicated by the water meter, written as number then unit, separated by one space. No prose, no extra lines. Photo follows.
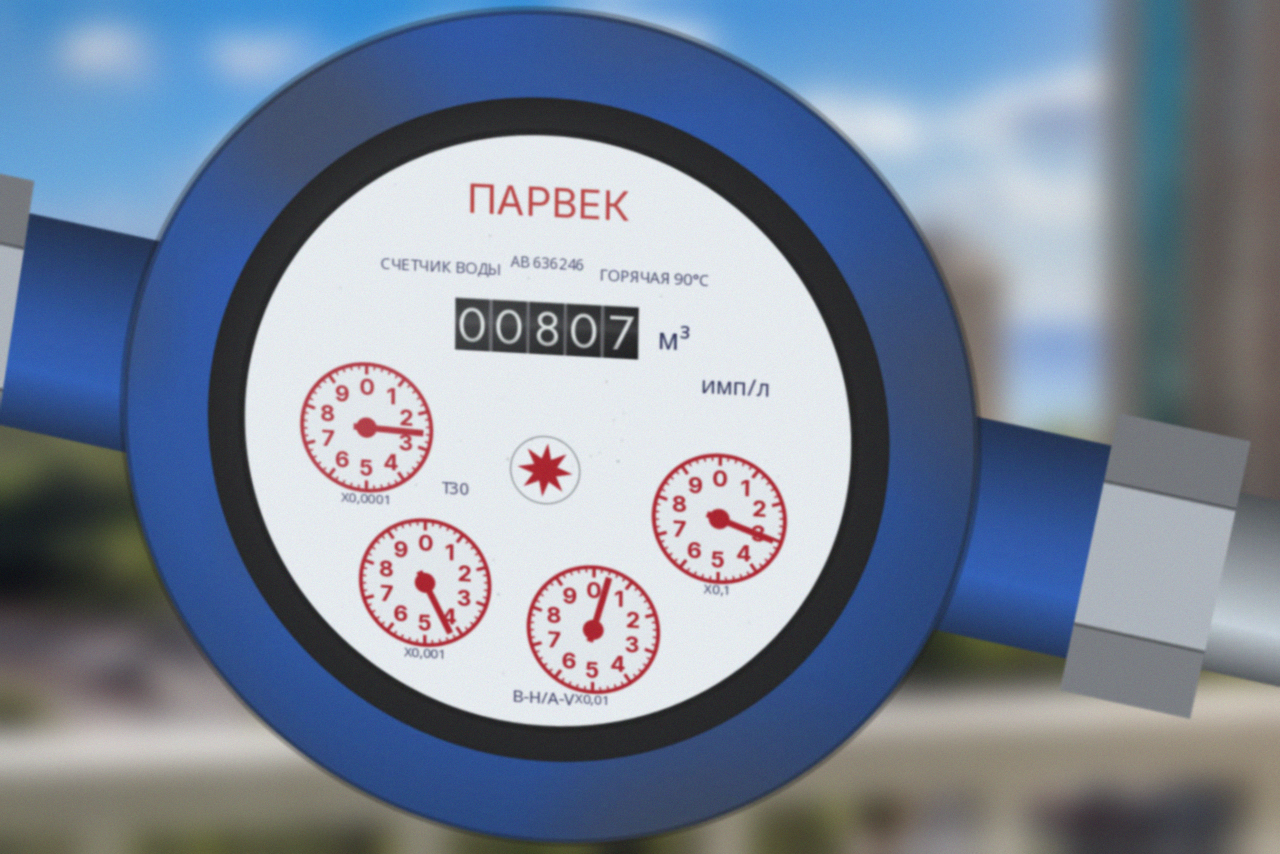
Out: 807.3042 m³
